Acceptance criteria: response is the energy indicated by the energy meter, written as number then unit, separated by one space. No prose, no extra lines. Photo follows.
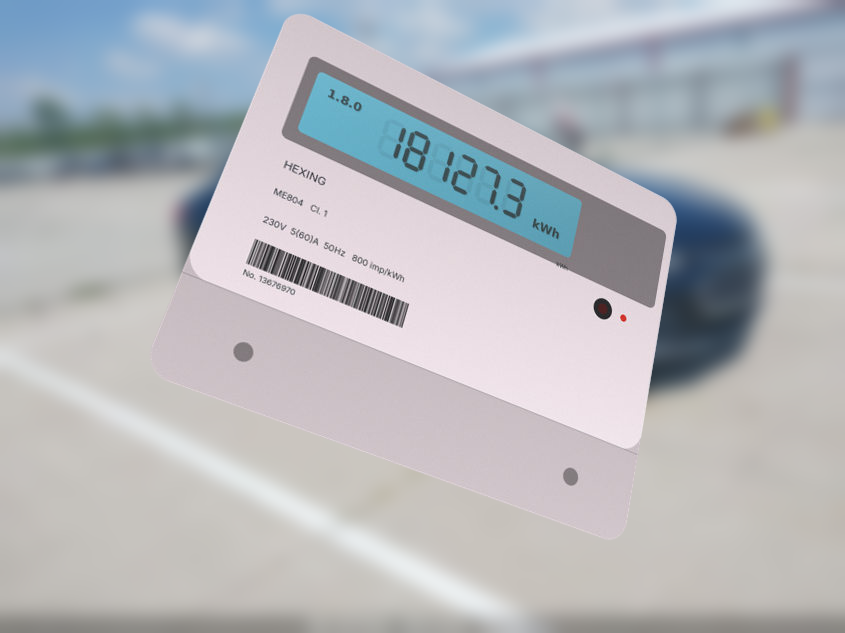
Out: 18127.3 kWh
